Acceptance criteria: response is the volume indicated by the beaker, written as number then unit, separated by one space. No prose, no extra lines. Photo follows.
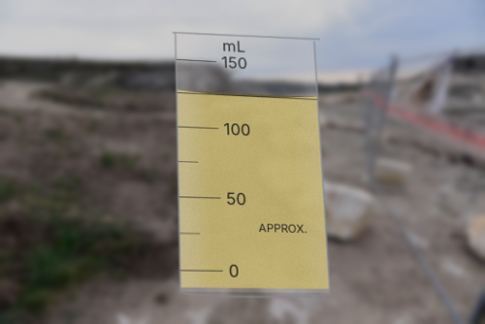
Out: 125 mL
